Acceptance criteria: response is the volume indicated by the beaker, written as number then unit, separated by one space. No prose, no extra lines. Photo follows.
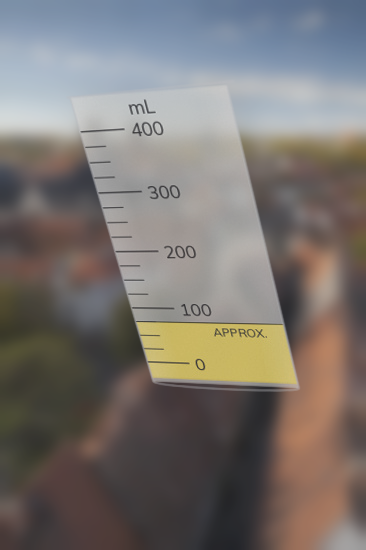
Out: 75 mL
